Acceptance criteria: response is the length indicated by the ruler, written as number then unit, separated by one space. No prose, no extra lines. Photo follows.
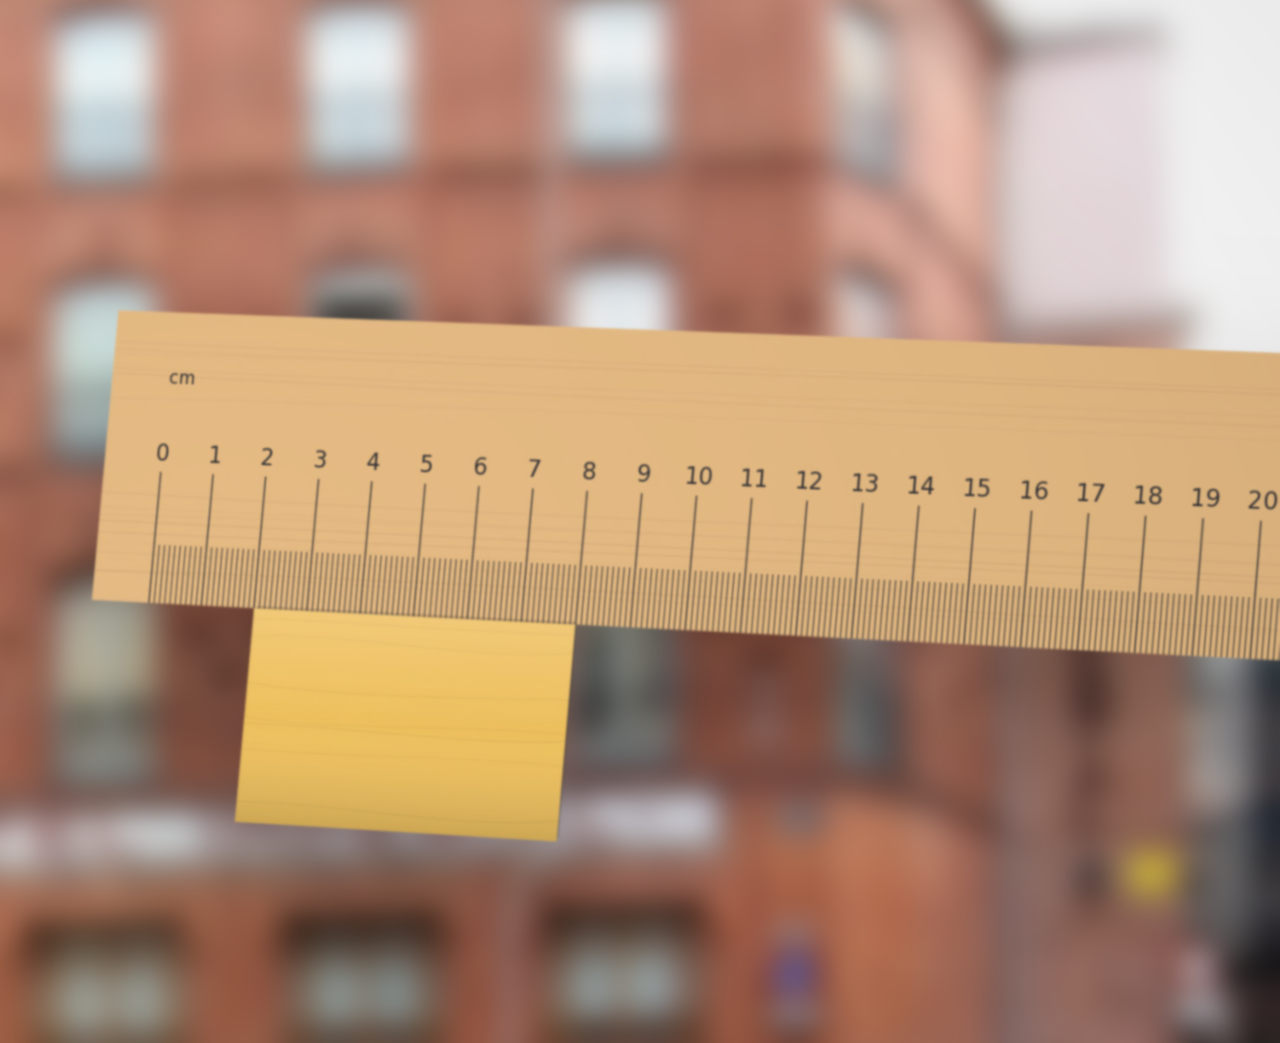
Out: 6 cm
